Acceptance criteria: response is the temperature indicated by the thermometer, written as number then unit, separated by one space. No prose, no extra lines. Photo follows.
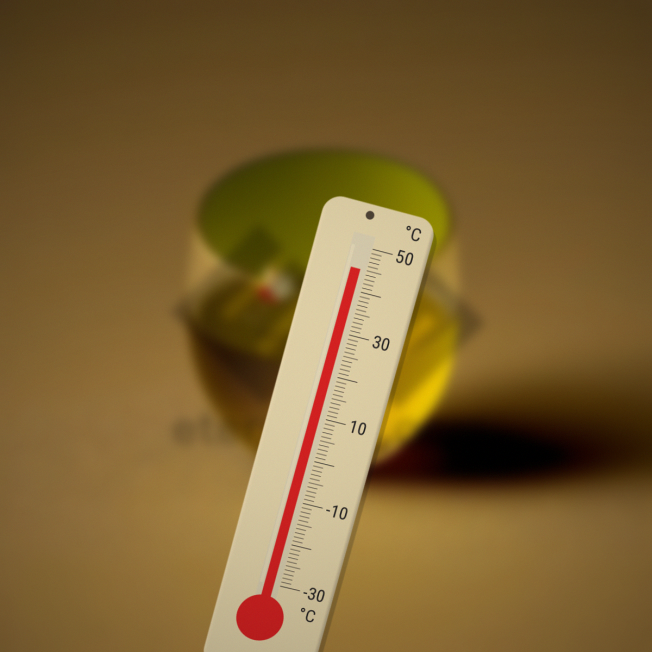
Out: 45 °C
